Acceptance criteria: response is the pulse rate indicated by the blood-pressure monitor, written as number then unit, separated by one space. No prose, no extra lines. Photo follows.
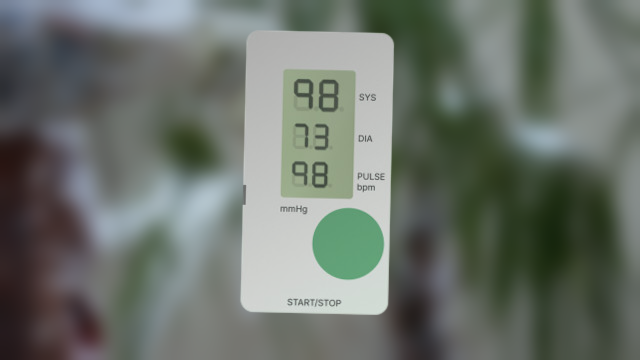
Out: 98 bpm
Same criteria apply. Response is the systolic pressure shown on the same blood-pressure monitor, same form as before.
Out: 98 mmHg
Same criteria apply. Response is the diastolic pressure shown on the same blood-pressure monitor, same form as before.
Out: 73 mmHg
